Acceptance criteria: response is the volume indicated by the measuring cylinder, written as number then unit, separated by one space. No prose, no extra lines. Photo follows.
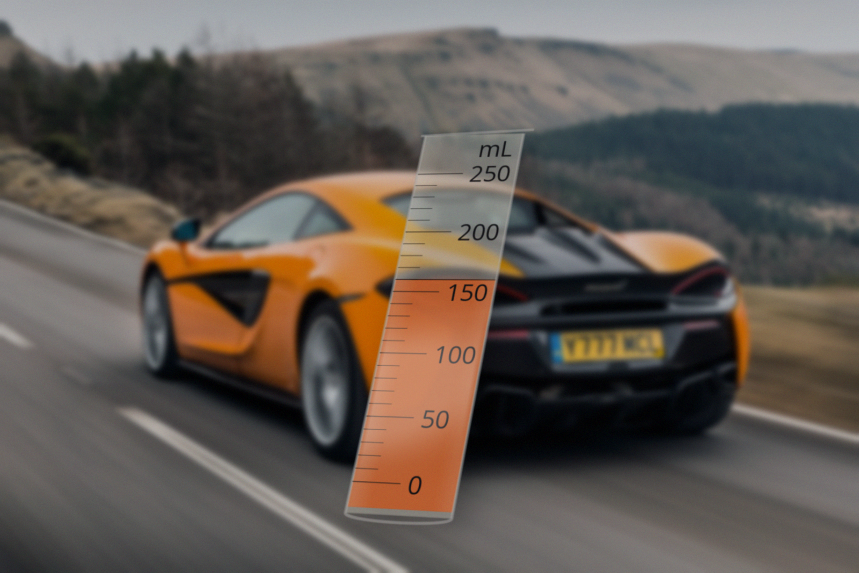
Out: 160 mL
